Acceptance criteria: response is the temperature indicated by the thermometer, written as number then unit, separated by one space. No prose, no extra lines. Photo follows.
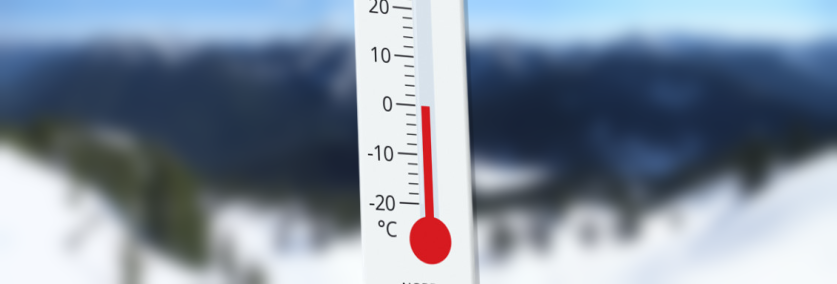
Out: 0 °C
